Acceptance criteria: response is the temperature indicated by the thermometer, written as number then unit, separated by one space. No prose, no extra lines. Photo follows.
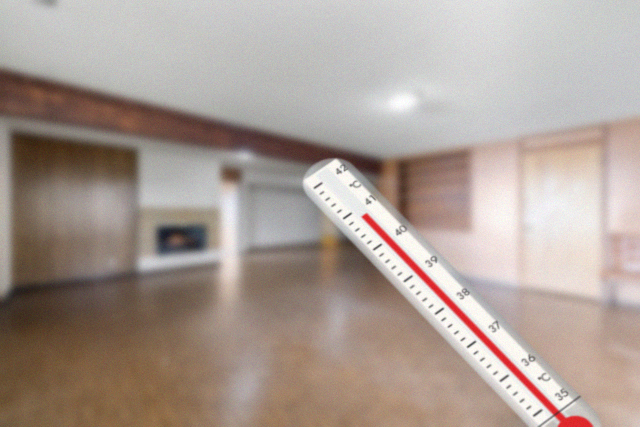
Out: 40.8 °C
